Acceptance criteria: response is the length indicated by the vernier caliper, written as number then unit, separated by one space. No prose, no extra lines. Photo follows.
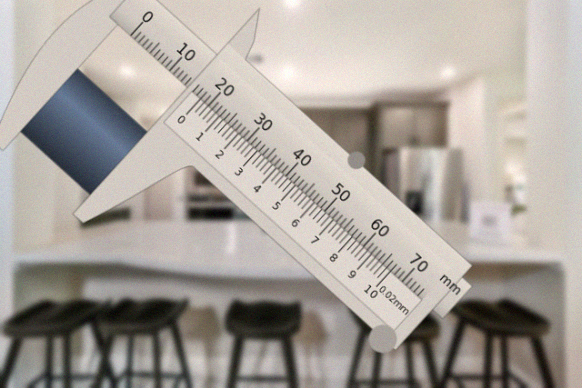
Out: 18.0 mm
